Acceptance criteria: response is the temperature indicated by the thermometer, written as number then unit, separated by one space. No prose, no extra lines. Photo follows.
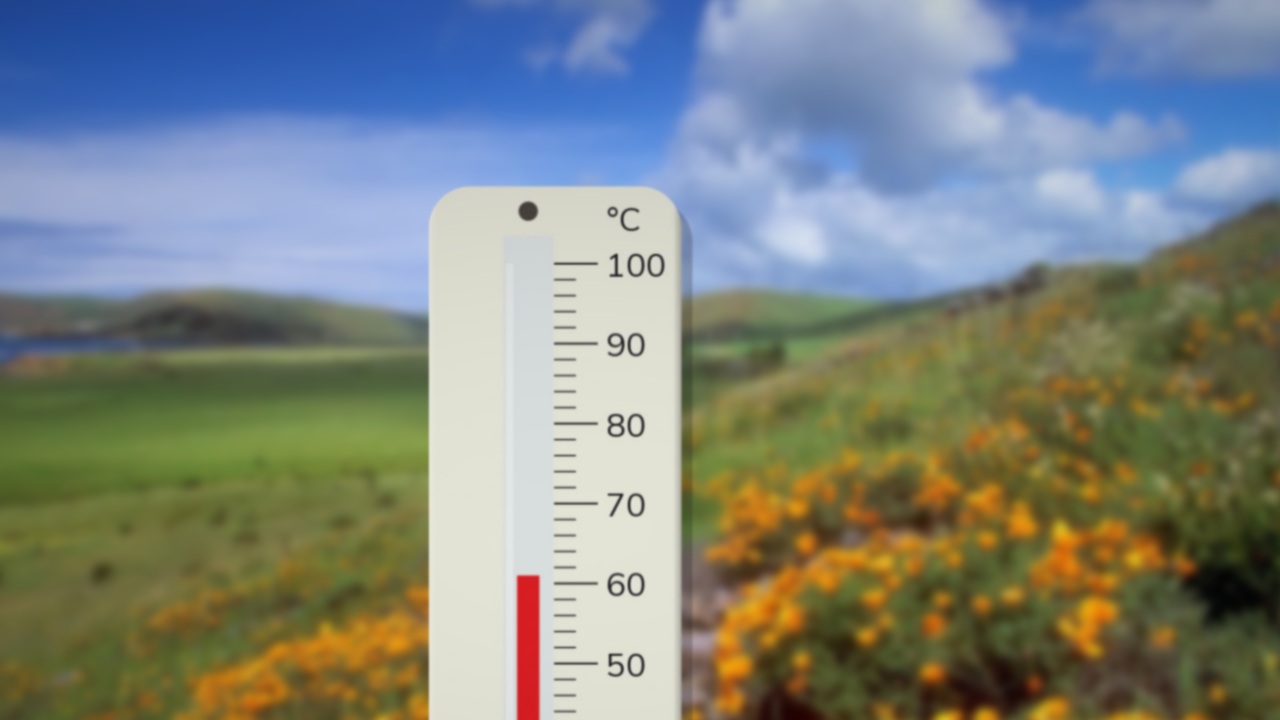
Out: 61 °C
